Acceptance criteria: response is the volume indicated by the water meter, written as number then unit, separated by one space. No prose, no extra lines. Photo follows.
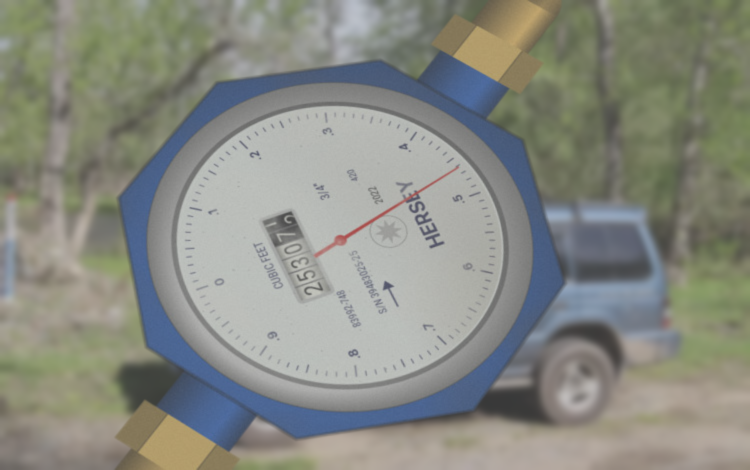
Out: 253071.46 ft³
